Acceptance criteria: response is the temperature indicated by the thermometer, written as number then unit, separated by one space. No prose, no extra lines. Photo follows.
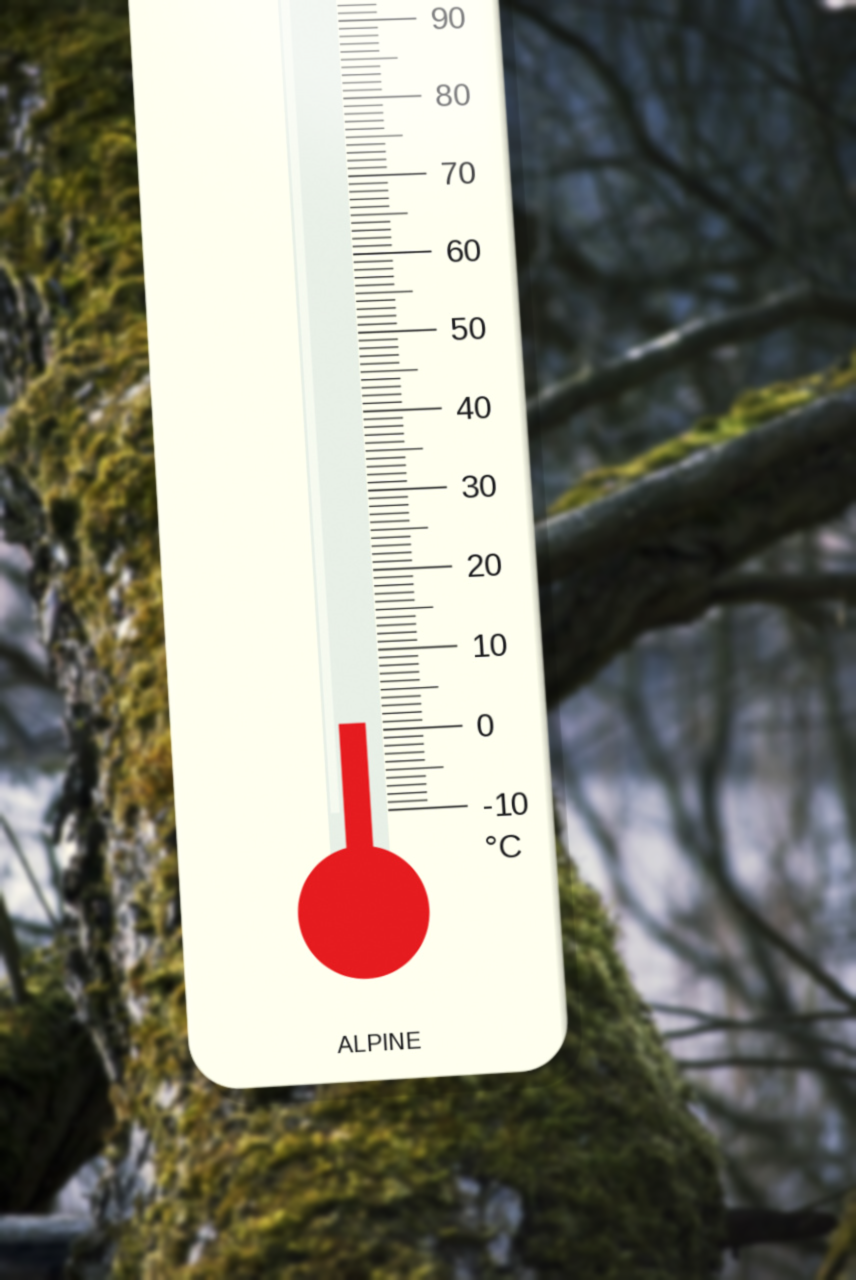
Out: 1 °C
